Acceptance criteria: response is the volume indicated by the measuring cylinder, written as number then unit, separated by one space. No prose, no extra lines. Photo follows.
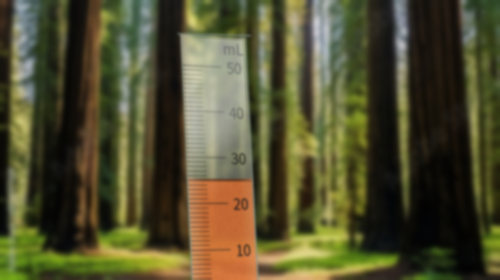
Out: 25 mL
